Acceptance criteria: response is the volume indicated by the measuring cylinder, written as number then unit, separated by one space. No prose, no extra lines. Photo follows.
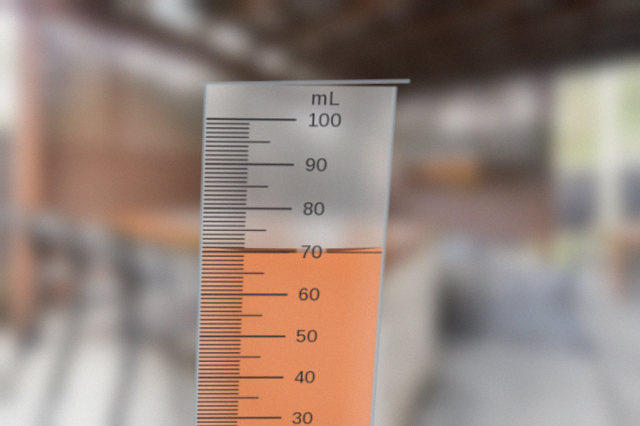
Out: 70 mL
